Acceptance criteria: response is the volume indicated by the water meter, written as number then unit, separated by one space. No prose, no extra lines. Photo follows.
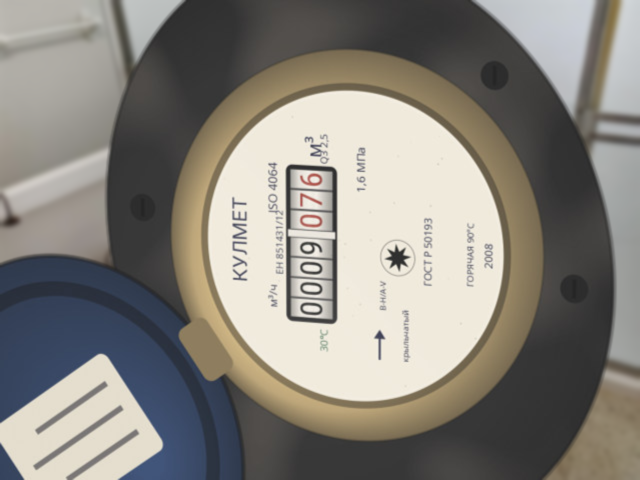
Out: 9.076 m³
